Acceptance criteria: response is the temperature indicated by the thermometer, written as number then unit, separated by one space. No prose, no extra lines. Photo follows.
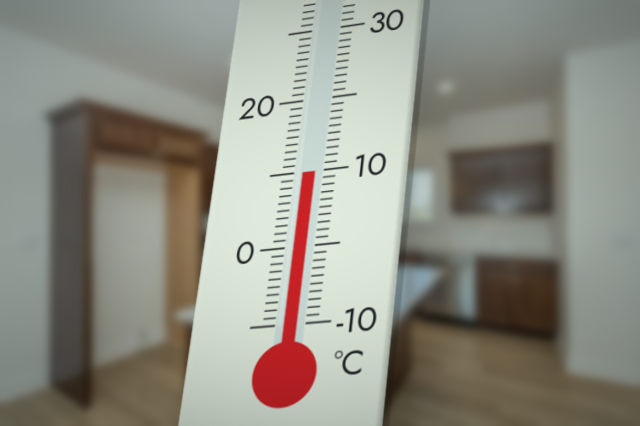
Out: 10 °C
